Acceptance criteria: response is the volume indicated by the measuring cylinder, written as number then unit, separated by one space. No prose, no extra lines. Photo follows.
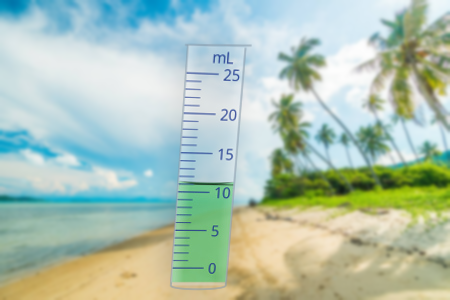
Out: 11 mL
